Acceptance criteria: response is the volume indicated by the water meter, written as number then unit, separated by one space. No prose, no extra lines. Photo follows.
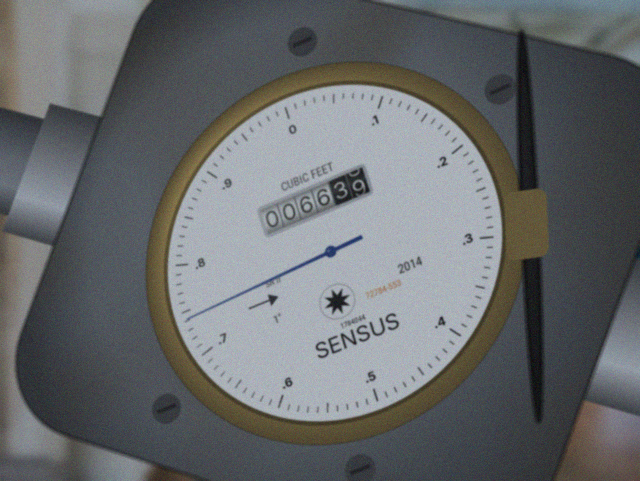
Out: 6638.74 ft³
